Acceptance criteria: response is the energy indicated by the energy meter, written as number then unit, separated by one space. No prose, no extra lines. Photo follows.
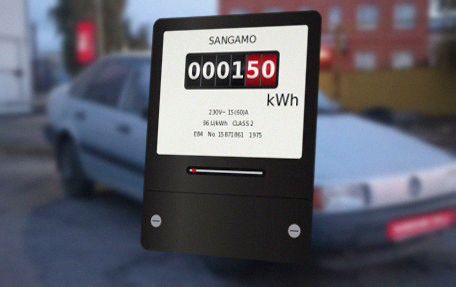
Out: 1.50 kWh
